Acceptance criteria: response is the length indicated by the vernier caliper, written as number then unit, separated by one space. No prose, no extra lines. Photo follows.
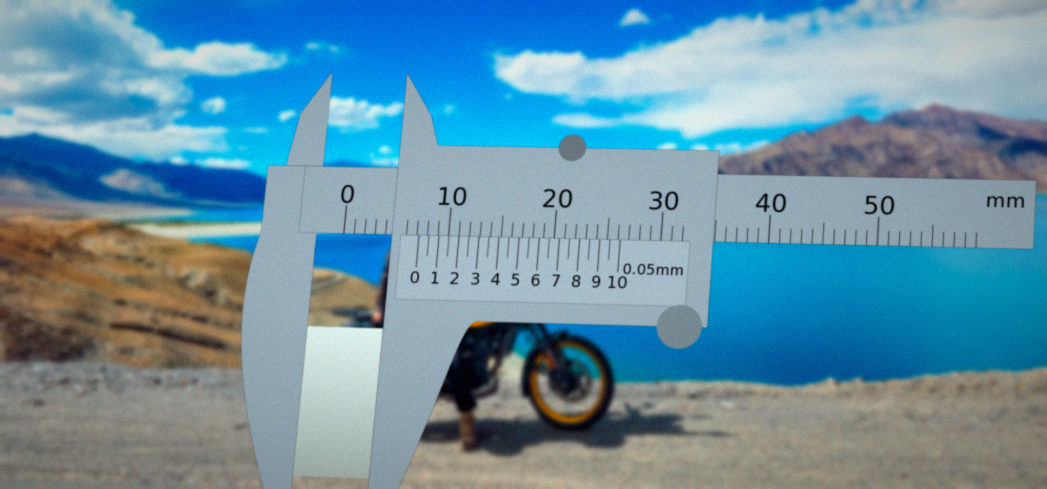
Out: 7.2 mm
